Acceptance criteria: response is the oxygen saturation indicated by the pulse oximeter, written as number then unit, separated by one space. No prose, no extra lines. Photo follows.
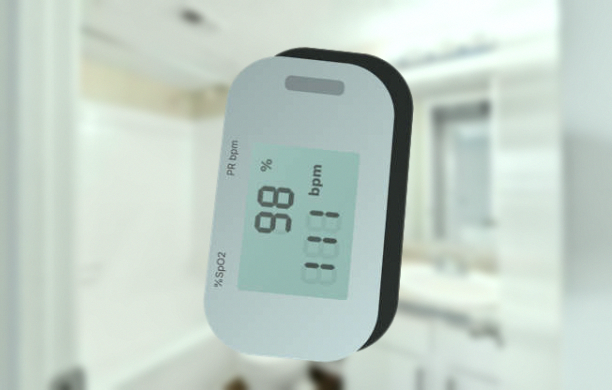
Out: 98 %
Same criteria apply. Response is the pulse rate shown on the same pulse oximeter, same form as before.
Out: 111 bpm
